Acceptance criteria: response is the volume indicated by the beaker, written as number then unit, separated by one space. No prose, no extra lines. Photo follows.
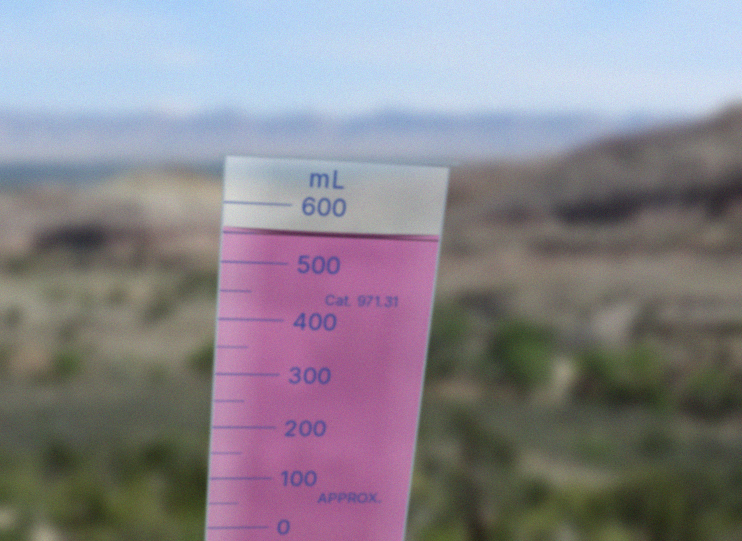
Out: 550 mL
